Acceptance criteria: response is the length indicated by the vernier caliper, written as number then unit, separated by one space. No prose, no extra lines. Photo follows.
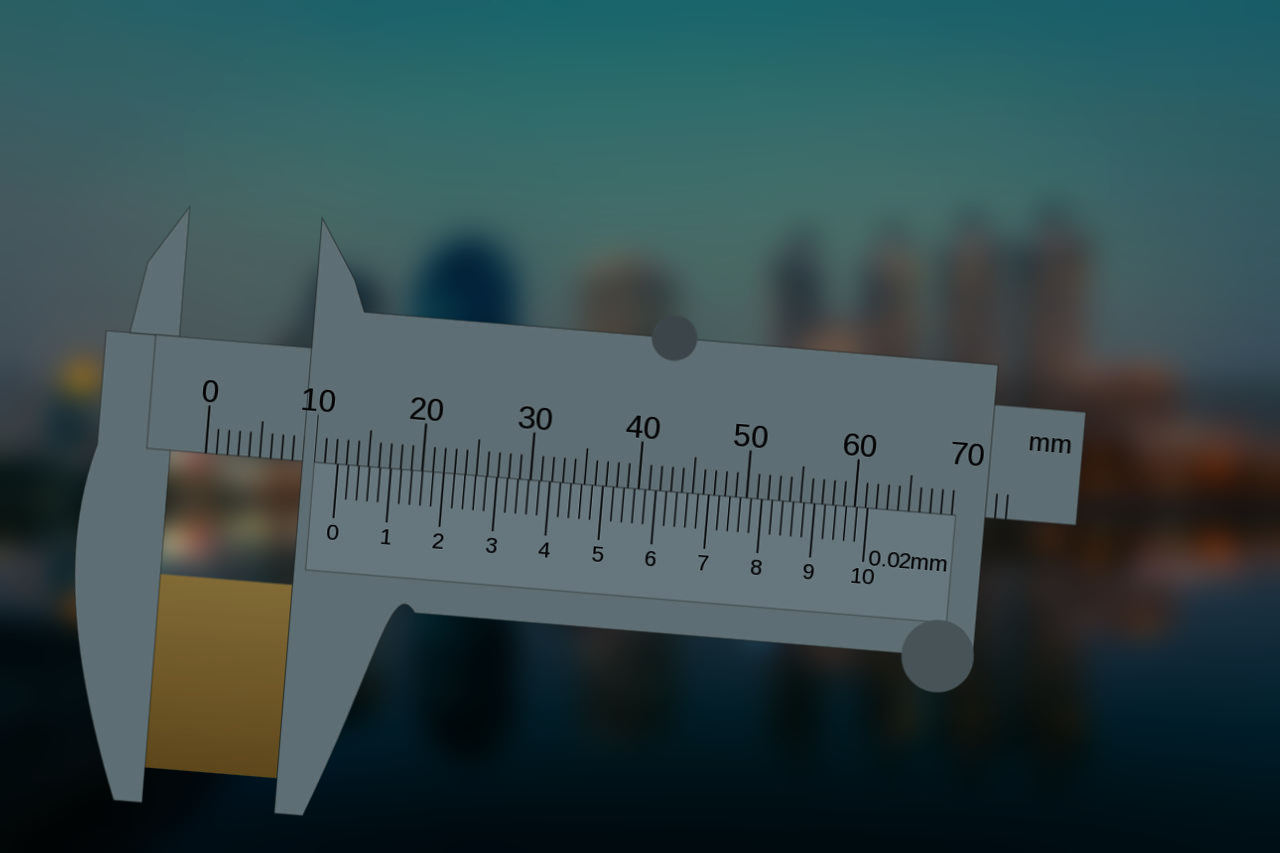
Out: 12.2 mm
